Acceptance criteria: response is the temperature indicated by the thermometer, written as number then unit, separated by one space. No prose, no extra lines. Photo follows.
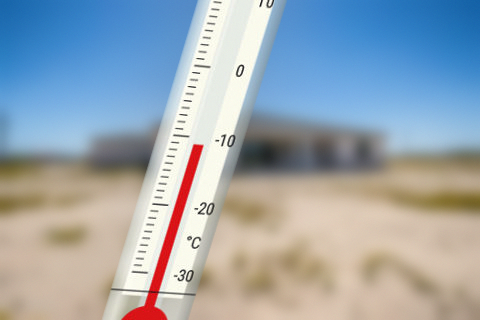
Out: -11 °C
